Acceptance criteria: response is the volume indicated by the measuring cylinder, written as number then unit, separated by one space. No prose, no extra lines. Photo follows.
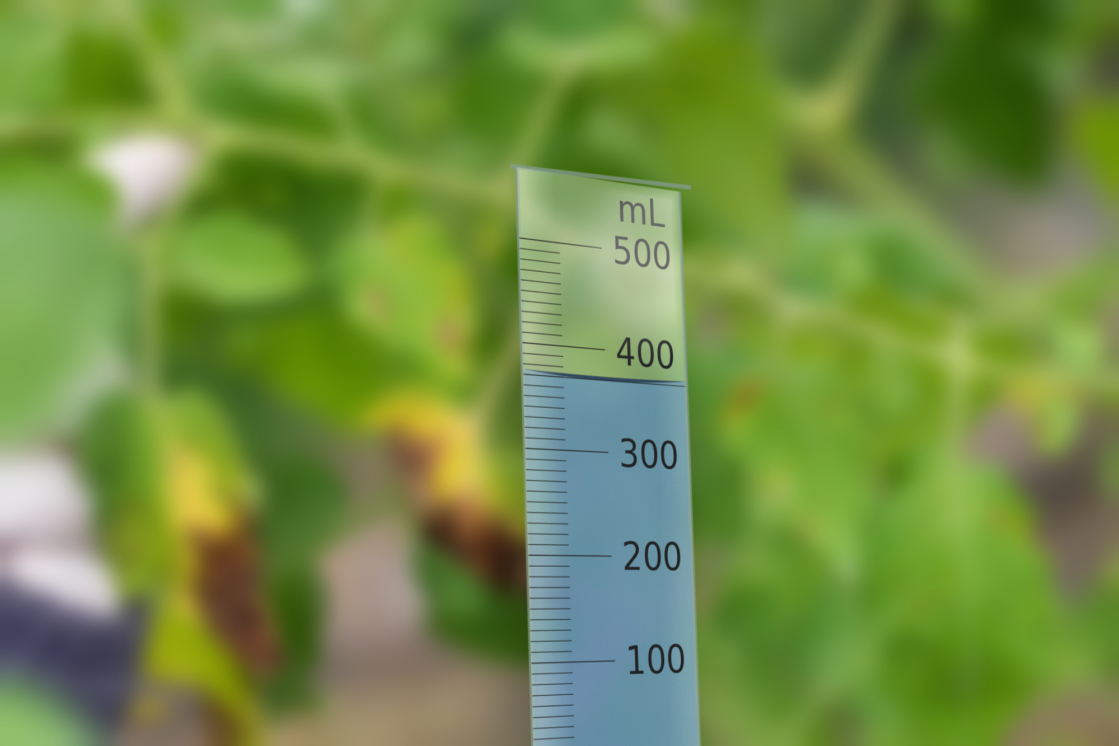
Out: 370 mL
